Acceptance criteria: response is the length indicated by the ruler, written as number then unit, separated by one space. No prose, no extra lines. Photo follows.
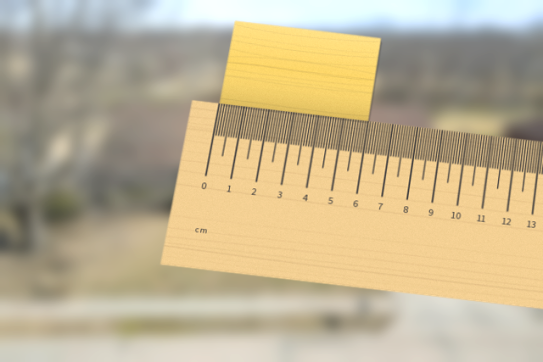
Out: 6 cm
